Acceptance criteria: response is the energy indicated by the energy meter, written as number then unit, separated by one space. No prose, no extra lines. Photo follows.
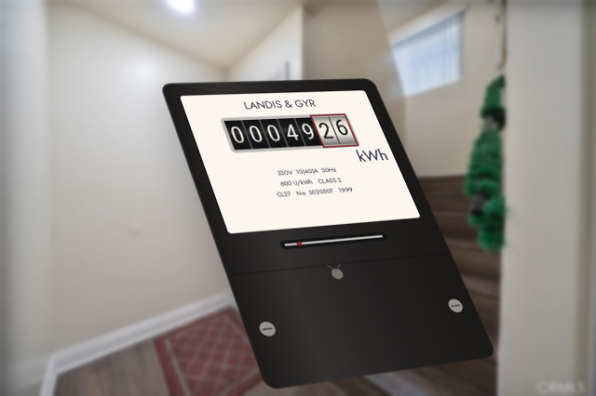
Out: 49.26 kWh
